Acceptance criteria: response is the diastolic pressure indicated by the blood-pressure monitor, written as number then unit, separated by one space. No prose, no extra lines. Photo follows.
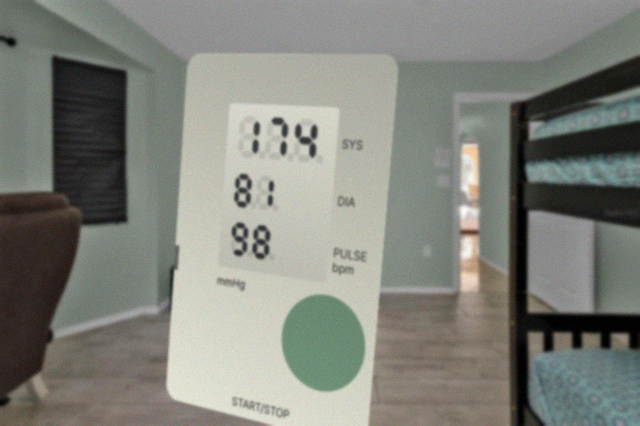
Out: 81 mmHg
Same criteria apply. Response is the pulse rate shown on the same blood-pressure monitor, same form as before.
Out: 98 bpm
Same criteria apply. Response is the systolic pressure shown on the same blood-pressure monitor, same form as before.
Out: 174 mmHg
